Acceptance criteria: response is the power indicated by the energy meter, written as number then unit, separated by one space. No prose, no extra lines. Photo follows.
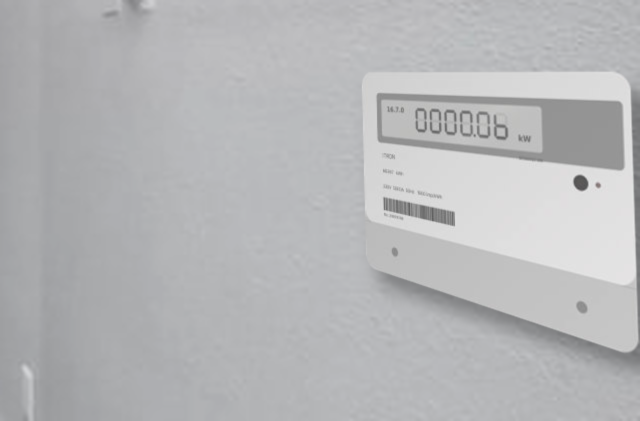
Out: 0.06 kW
